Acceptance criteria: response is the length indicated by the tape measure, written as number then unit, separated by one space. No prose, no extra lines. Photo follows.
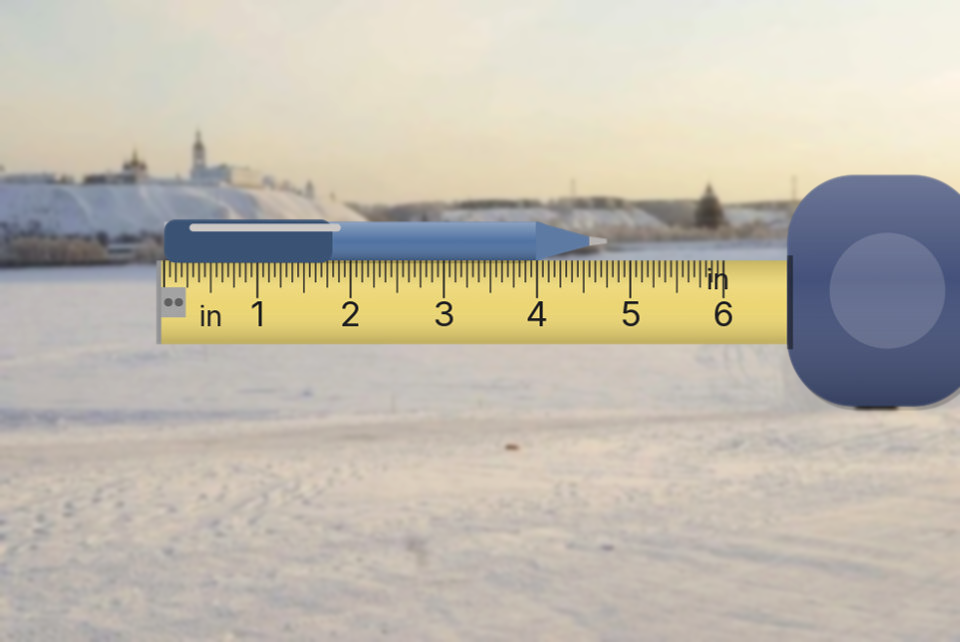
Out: 4.75 in
